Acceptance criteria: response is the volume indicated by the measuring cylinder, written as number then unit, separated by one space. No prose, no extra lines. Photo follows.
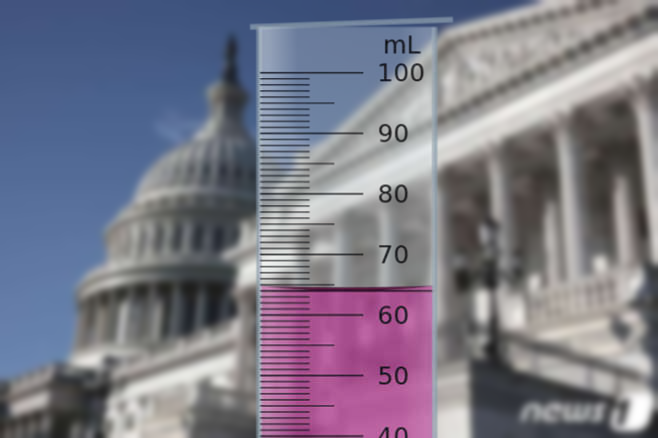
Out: 64 mL
